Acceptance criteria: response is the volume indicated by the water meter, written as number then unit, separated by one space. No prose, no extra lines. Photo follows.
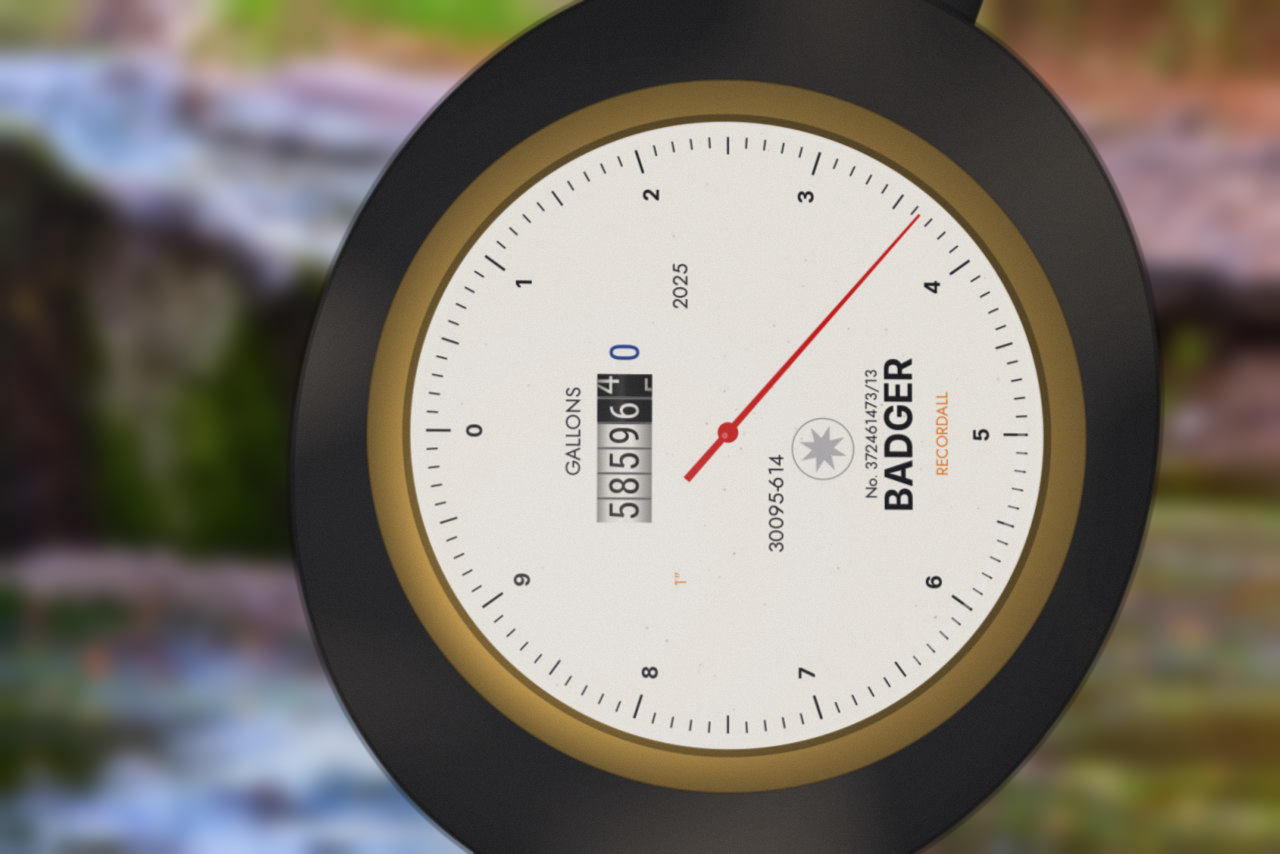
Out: 5859643.6 gal
